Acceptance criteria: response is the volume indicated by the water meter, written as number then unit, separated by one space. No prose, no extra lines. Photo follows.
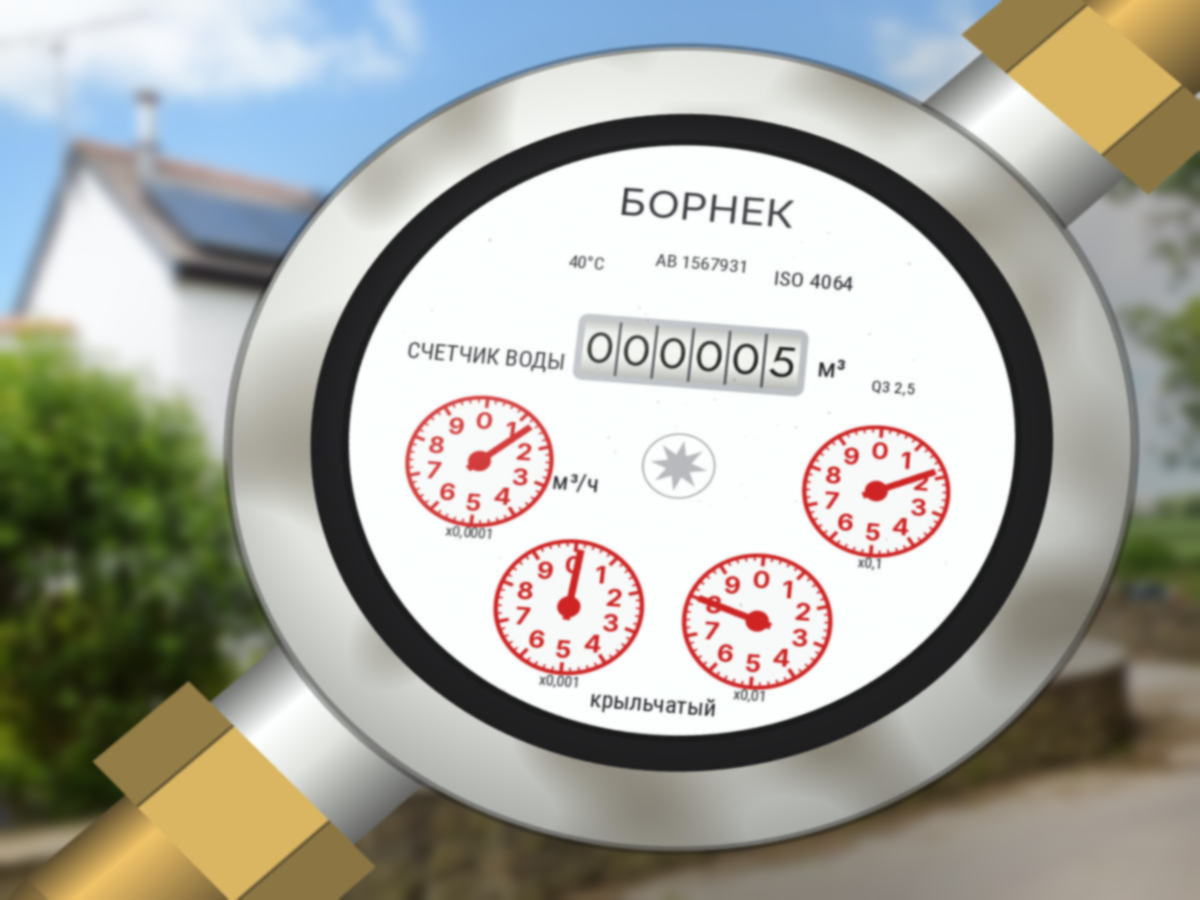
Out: 5.1801 m³
